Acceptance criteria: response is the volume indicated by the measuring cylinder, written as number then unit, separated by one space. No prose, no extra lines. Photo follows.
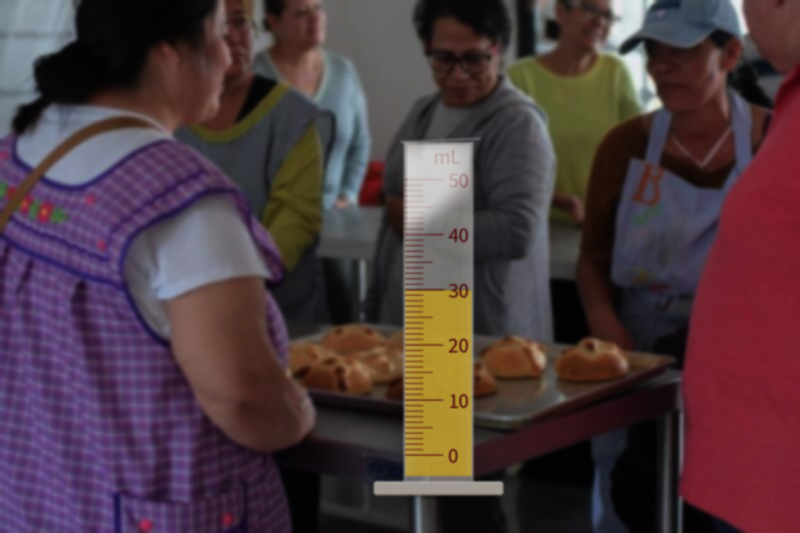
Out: 30 mL
